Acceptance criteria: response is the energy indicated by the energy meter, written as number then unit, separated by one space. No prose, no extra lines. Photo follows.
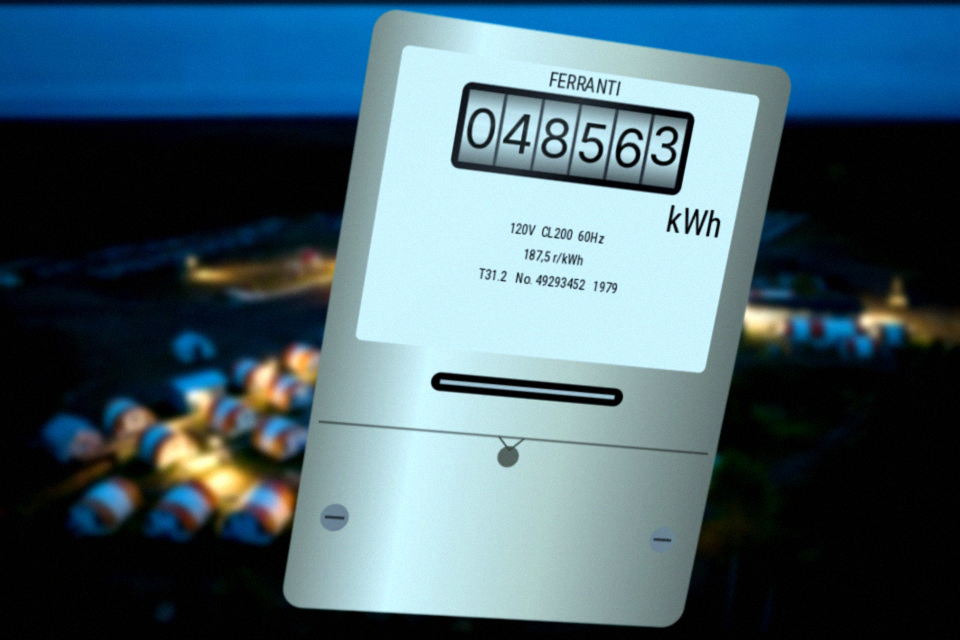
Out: 48563 kWh
